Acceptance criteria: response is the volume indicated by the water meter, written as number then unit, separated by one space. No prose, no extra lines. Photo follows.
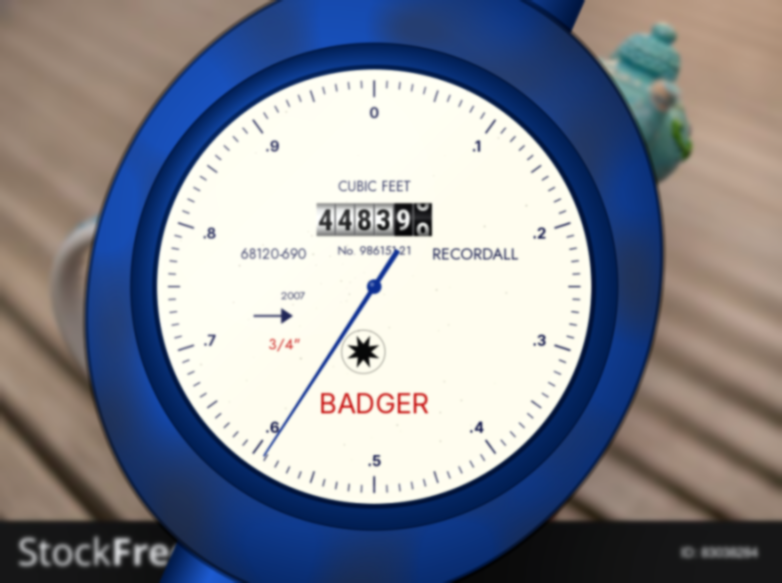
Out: 448398.59 ft³
